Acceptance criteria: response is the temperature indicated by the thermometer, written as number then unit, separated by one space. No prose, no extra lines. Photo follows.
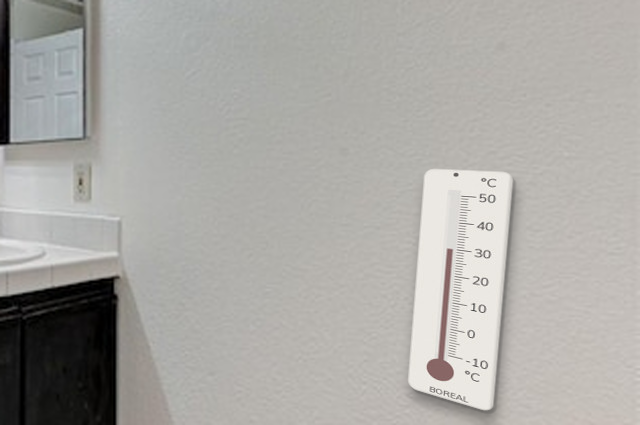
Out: 30 °C
